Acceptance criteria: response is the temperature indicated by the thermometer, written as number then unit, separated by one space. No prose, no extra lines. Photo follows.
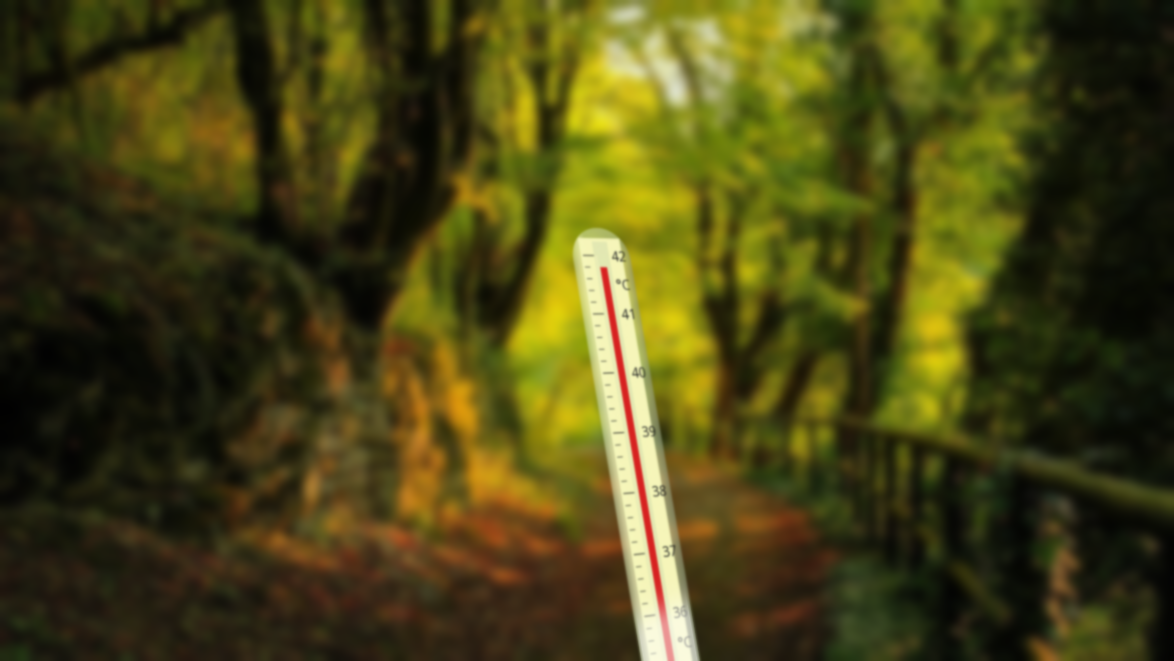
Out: 41.8 °C
